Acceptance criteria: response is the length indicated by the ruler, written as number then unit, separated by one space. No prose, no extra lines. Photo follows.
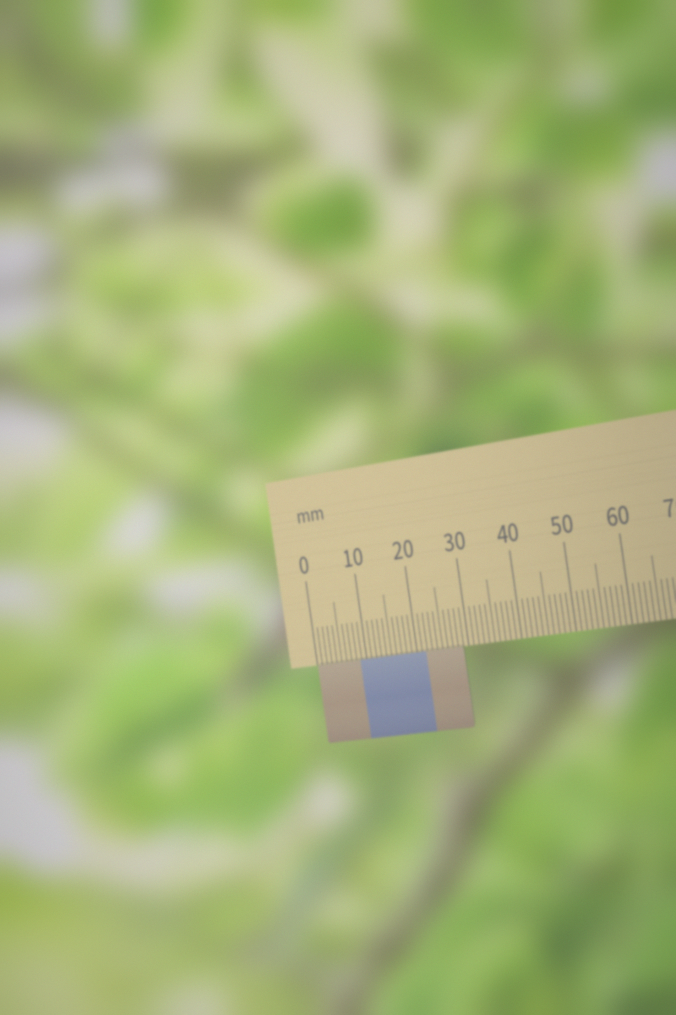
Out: 29 mm
